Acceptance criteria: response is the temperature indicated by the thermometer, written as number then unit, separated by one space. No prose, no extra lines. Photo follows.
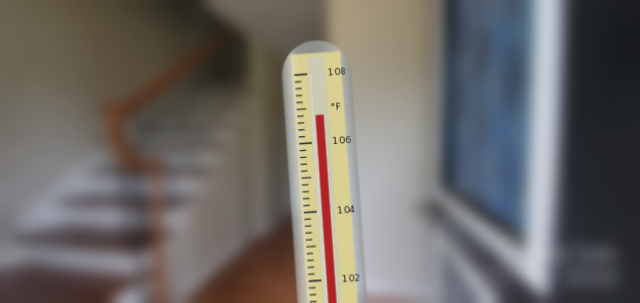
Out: 106.8 °F
